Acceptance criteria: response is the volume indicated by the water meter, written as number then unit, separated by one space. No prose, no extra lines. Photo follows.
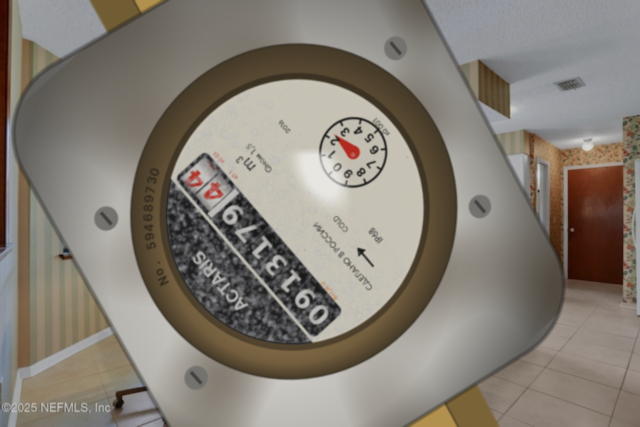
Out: 913179.442 m³
